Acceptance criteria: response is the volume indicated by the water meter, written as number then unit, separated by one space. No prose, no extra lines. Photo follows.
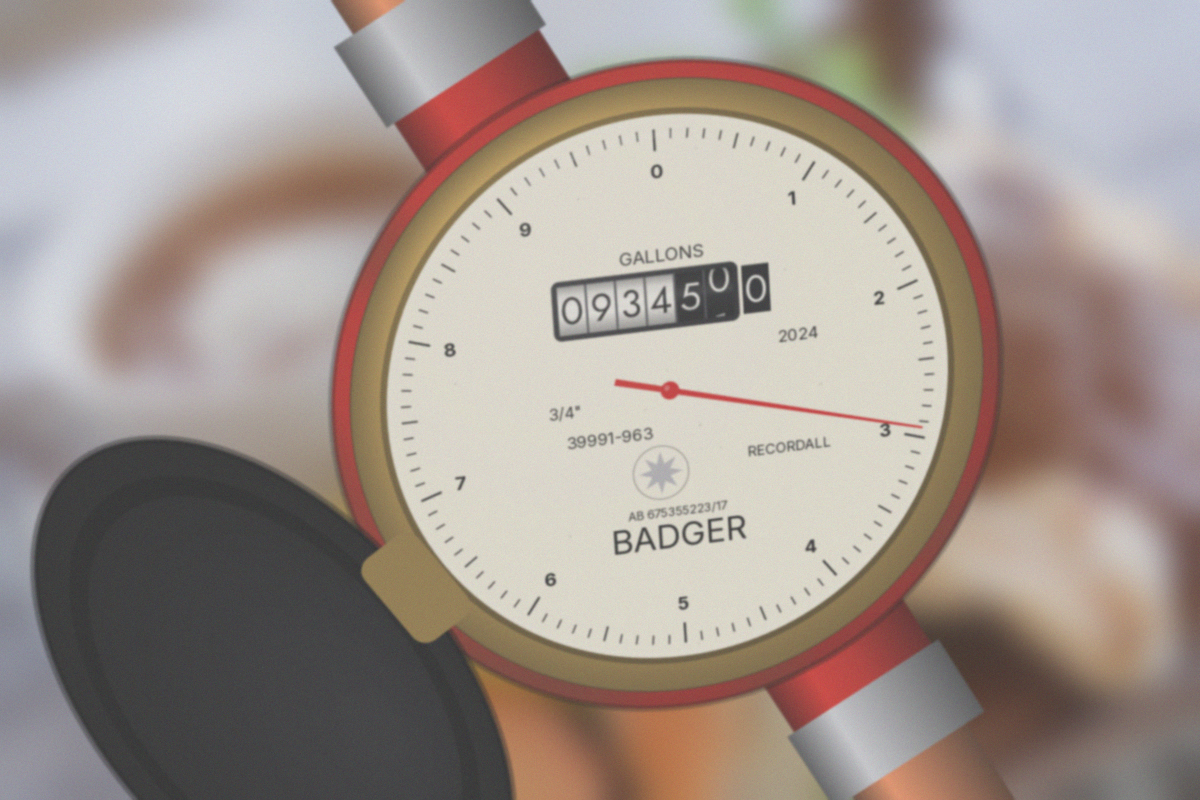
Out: 934502.9 gal
